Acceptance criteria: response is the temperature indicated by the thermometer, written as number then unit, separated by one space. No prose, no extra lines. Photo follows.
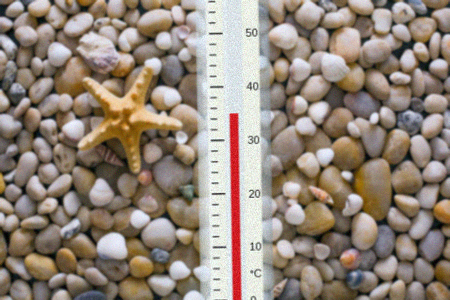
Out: 35 °C
